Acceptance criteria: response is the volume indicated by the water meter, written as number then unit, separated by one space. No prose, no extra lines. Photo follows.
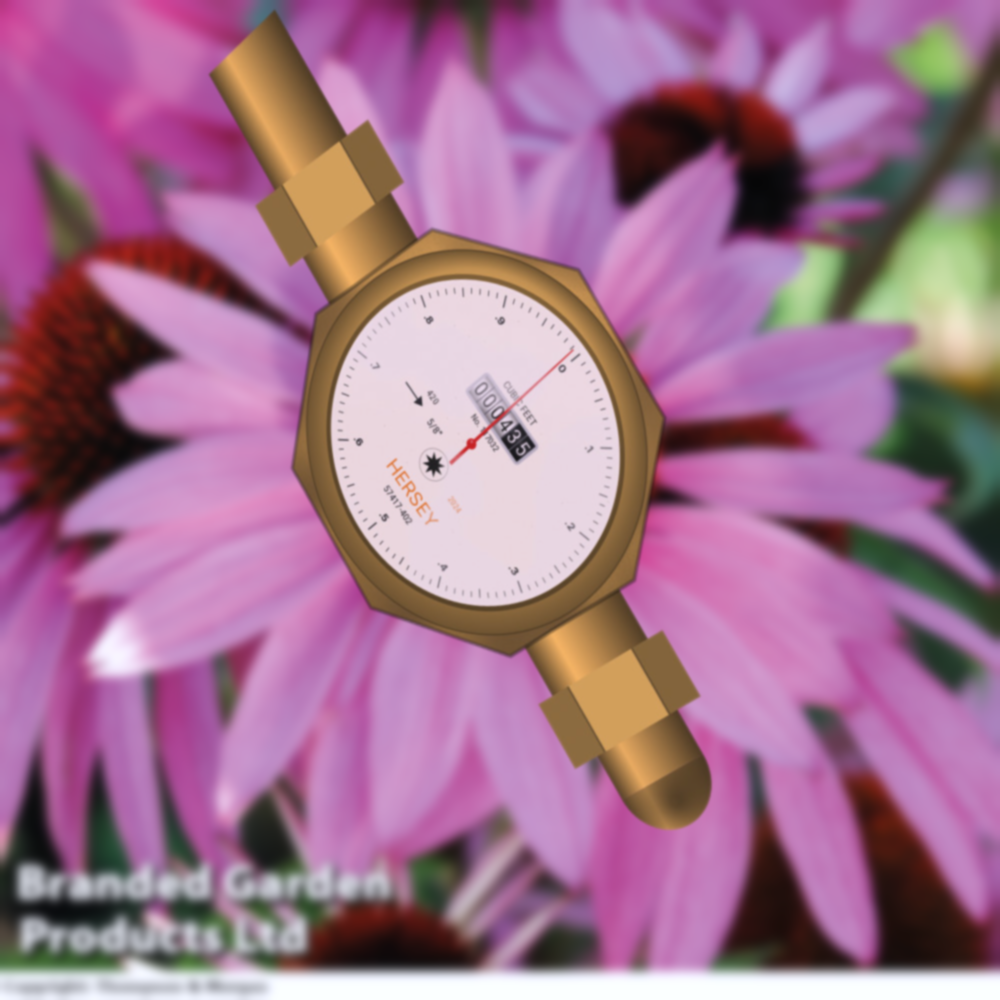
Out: 434.99 ft³
